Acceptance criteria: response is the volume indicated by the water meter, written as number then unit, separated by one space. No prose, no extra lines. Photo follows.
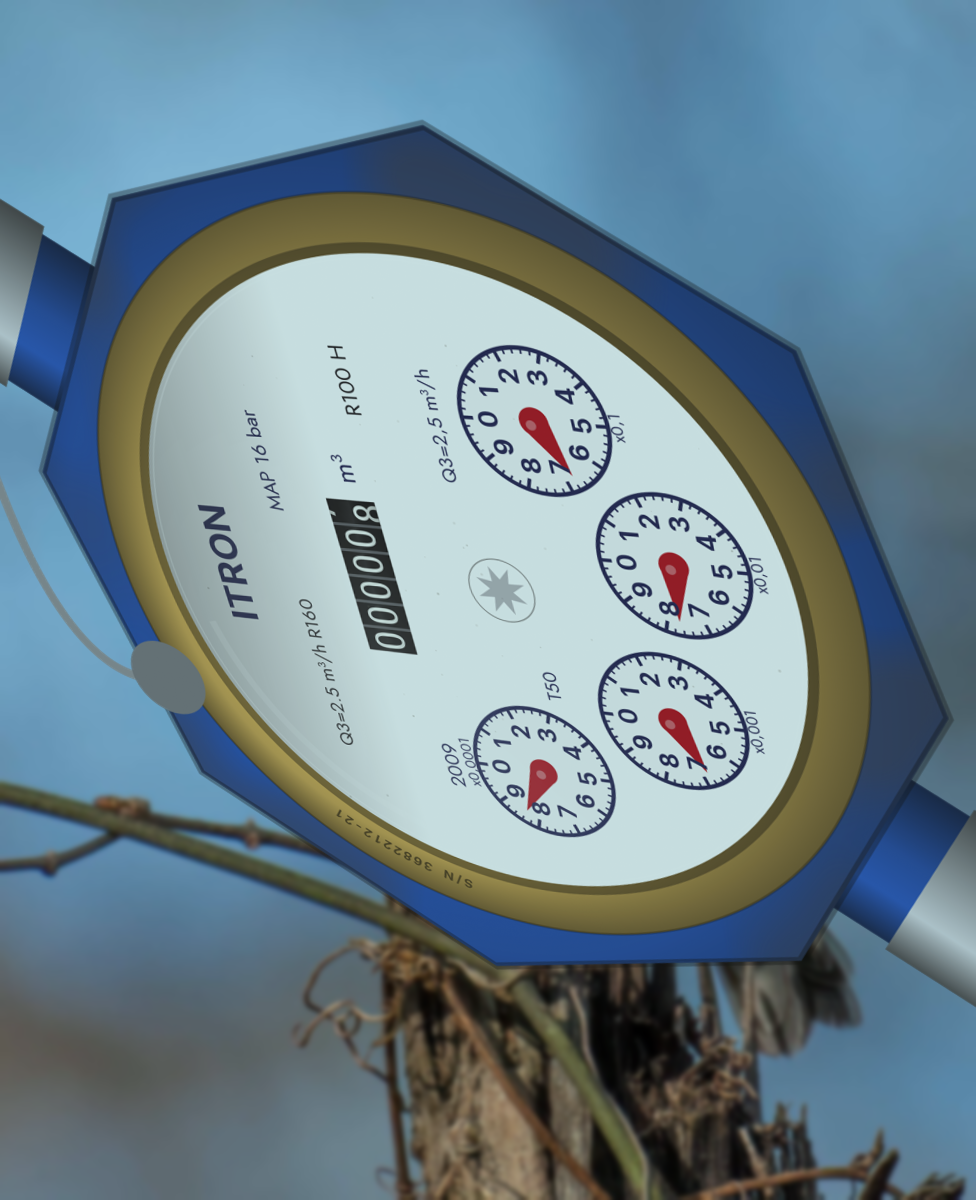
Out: 7.6768 m³
